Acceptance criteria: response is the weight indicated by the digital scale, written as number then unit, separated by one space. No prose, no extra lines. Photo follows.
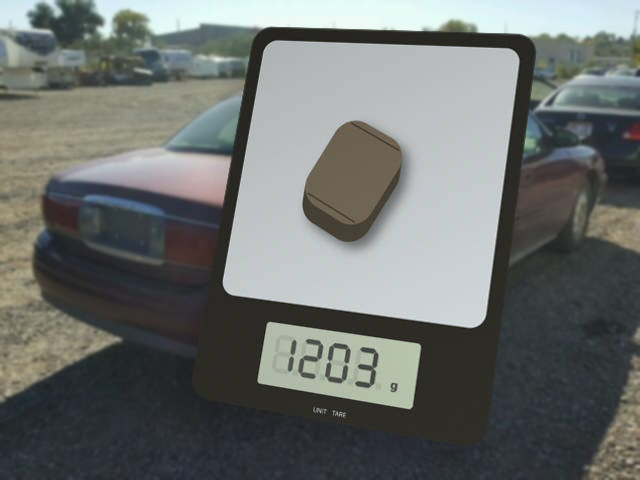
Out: 1203 g
